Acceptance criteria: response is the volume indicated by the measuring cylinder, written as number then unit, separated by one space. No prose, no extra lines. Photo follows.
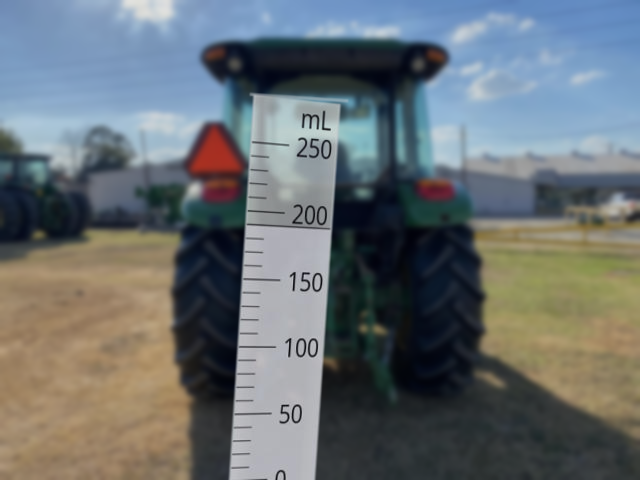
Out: 190 mL
